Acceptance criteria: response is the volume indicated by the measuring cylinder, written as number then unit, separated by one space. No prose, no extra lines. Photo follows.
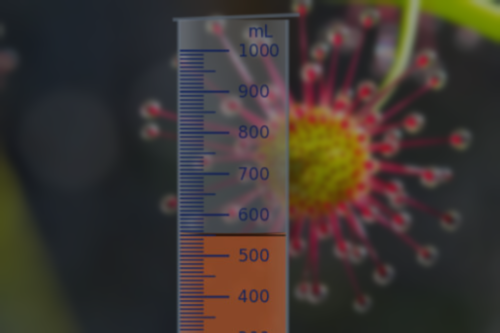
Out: 550 mL
